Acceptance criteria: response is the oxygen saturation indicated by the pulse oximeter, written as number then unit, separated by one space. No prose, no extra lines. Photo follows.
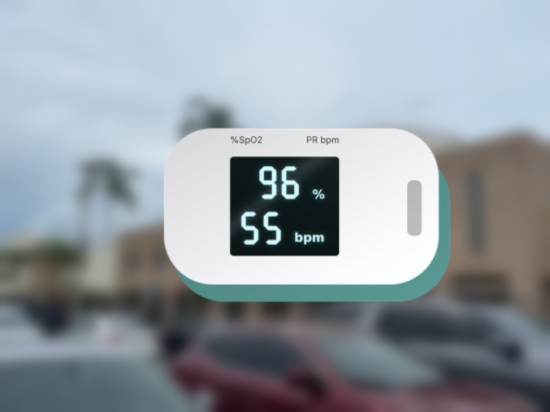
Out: 96 %
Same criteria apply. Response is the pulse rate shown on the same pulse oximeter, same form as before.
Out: 55 bpm
